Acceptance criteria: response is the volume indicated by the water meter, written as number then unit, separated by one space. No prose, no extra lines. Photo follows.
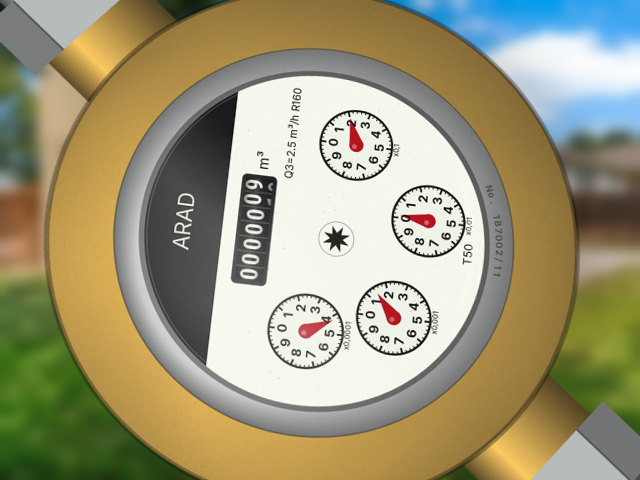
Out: 9.2014 m³
